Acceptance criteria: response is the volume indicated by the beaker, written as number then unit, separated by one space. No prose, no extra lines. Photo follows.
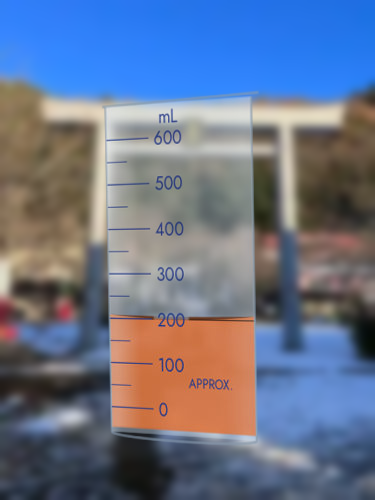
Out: 200 mL
